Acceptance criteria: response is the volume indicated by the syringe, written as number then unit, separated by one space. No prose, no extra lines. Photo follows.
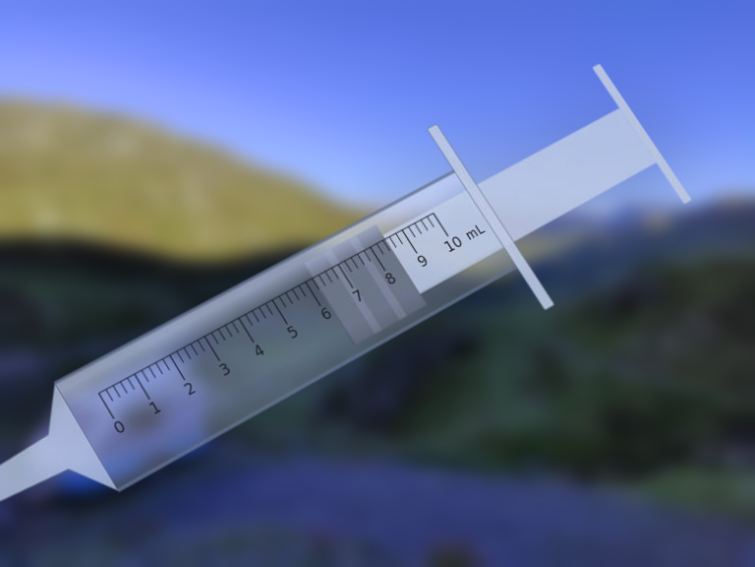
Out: 6.2 mL
